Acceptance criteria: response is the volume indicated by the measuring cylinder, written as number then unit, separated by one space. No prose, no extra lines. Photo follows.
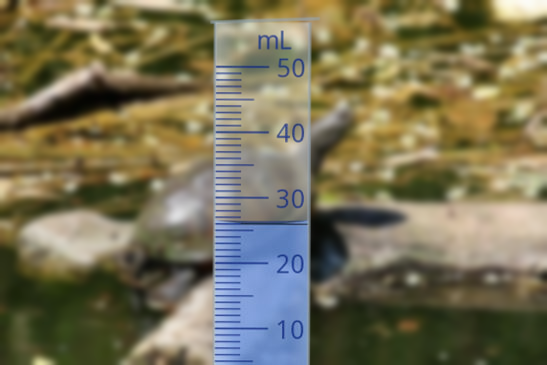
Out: 26 mL
